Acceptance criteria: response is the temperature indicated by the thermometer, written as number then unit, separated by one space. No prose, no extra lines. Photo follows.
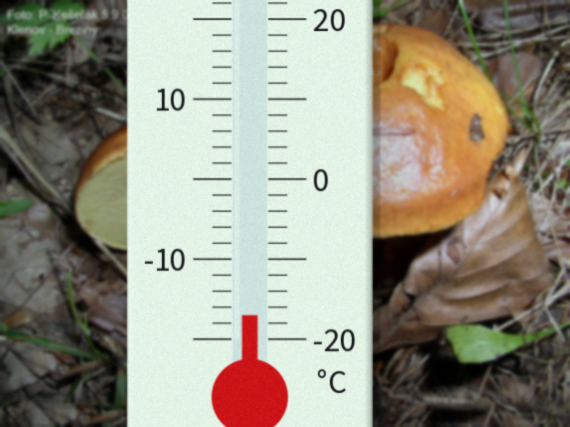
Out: -17 °C
